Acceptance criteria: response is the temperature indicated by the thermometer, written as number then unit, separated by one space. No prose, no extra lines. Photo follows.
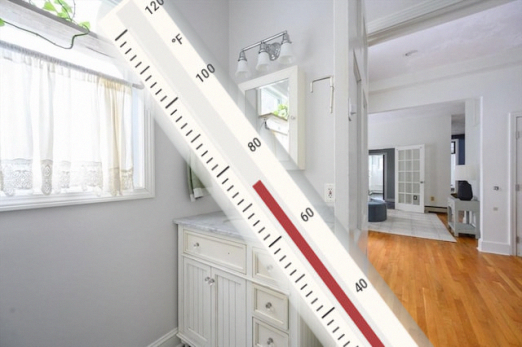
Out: 73 °F
